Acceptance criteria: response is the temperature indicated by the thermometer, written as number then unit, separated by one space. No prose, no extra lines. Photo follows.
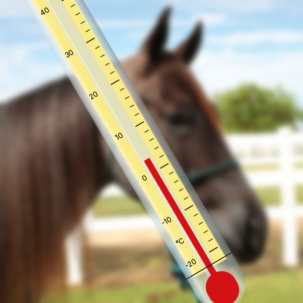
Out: 3 °C
